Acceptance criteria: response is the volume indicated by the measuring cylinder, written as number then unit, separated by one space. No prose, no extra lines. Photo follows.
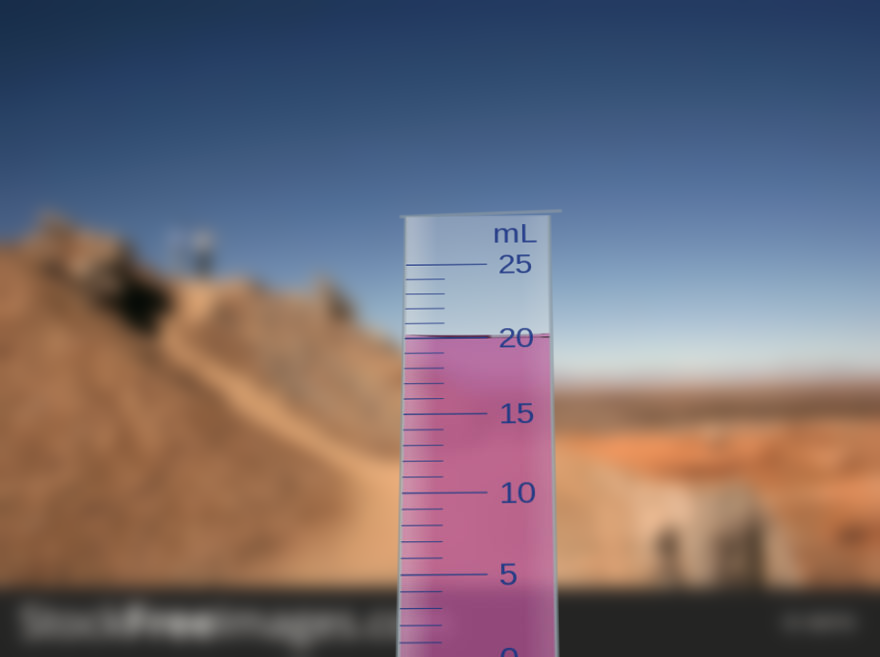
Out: 20 mL
